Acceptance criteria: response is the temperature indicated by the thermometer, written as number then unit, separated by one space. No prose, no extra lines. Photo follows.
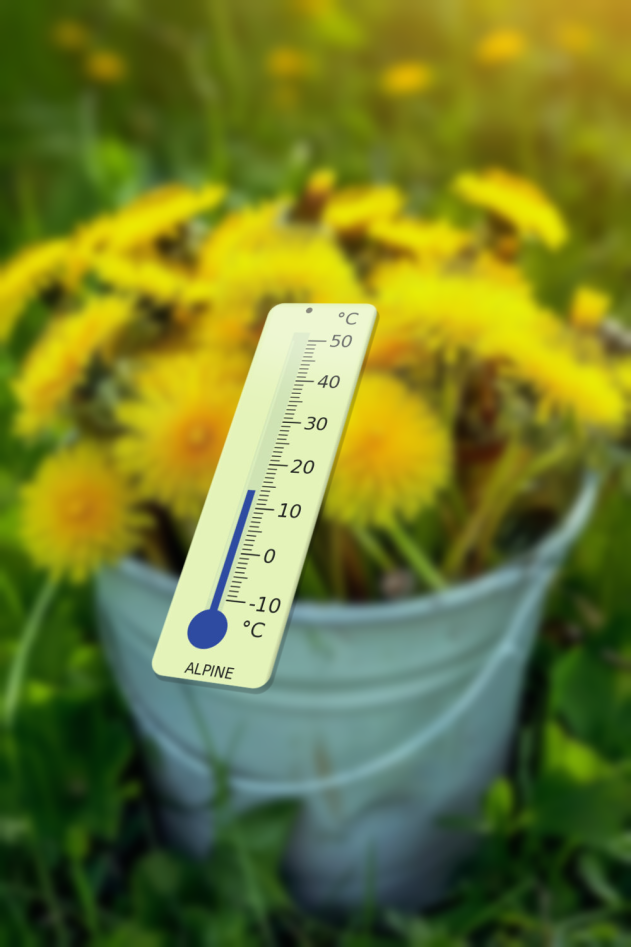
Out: 14 °C
